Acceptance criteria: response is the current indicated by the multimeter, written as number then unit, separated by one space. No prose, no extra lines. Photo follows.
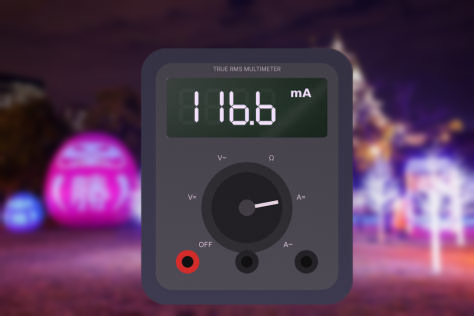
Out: 116.6 mA
